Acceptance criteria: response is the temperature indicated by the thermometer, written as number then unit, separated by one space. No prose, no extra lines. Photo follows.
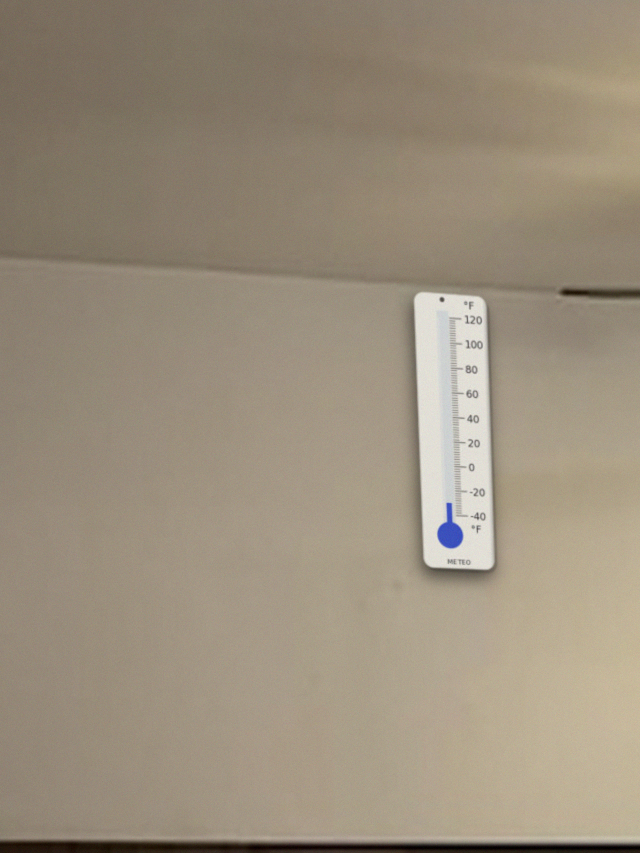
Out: -30 °F
